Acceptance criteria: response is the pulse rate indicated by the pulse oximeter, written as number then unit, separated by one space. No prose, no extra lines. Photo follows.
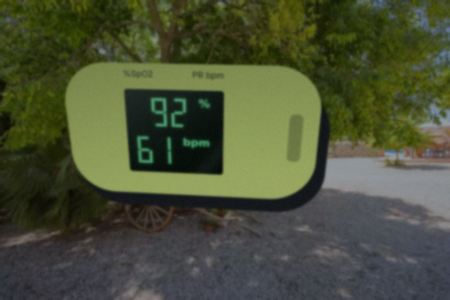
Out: 61 bpm
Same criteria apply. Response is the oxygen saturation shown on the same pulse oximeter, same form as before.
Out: 92 %
